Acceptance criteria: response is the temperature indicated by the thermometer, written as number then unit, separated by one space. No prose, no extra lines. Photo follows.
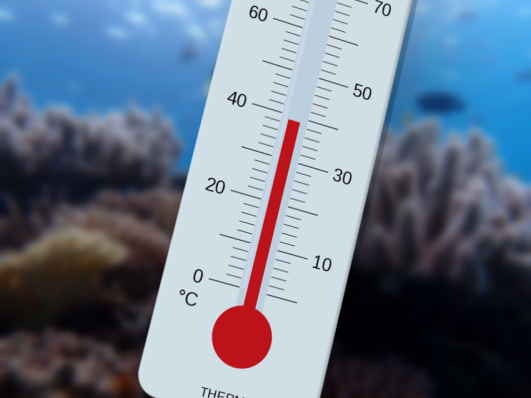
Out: 39 °C
